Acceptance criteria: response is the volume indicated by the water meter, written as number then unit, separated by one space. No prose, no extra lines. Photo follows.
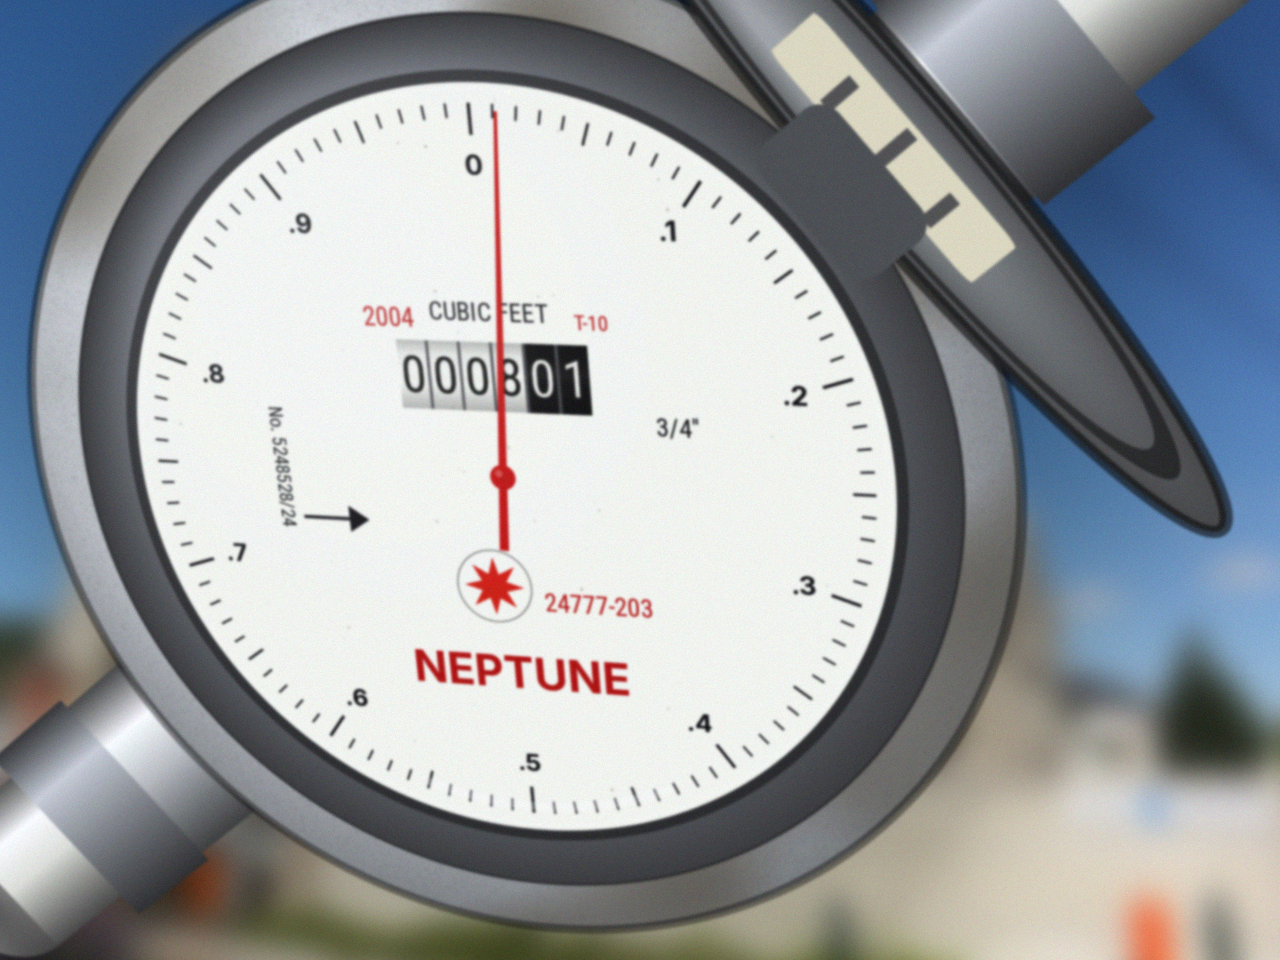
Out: 801.01 ft³
